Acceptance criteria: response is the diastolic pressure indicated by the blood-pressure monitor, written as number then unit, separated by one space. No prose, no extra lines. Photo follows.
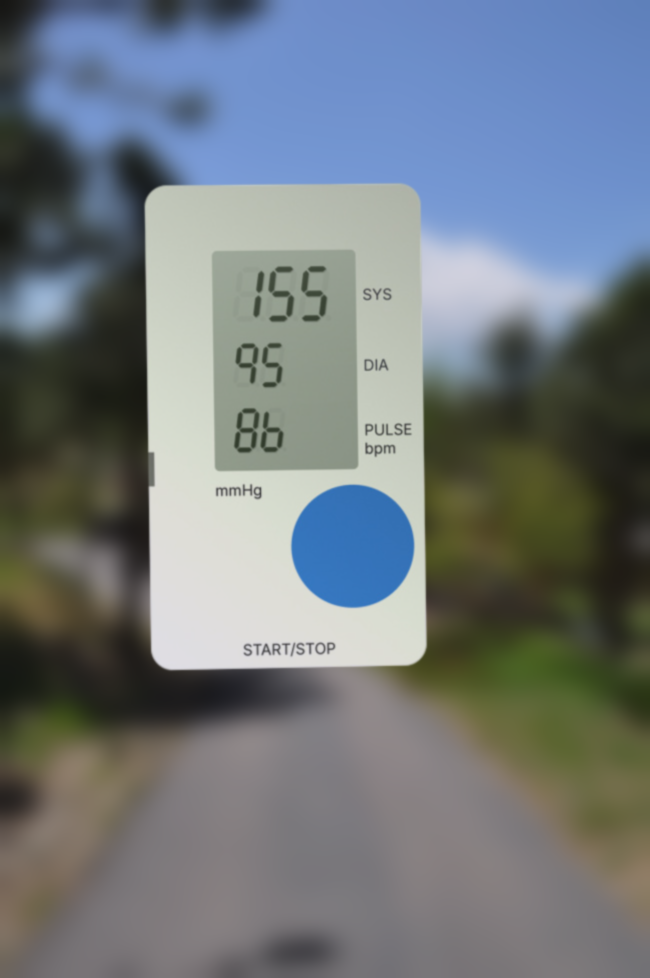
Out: 95 mmHg
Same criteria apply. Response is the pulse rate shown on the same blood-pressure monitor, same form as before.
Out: 86 bpm
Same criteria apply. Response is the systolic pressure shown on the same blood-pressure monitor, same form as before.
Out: 155 mmHg
